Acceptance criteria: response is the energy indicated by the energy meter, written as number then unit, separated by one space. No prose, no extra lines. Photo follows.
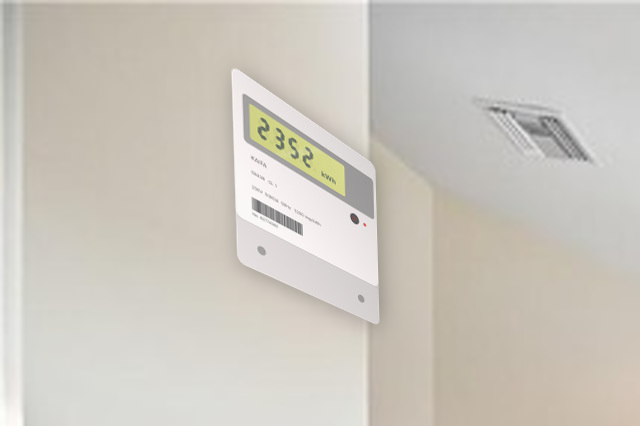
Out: 2352 kWh
